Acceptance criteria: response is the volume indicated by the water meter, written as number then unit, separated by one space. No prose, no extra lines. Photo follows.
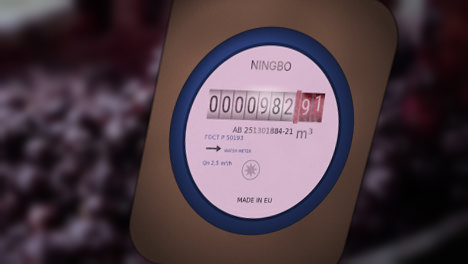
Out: 982.91 m³
